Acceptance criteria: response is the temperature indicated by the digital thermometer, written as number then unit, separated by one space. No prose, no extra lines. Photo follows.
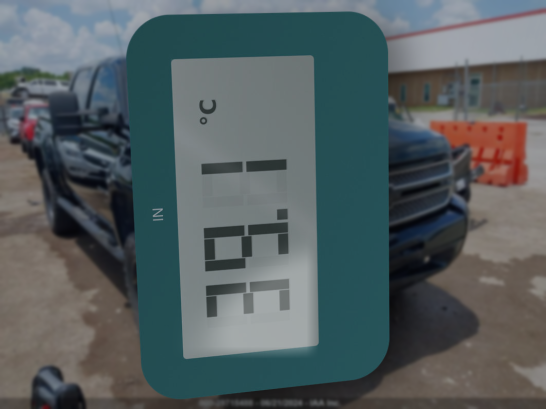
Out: 39.1 °C
